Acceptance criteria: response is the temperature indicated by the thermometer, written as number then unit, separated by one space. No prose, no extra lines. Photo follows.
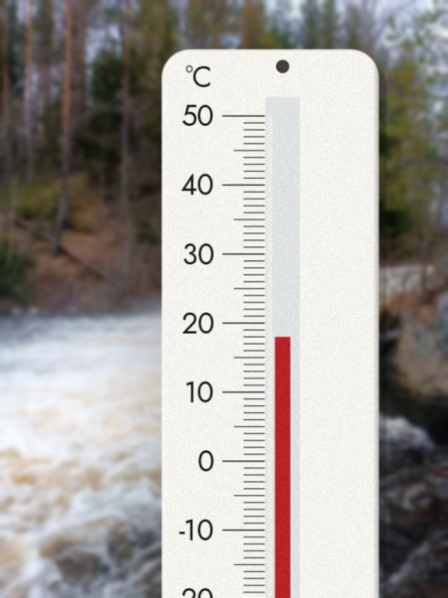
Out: 18 °C
